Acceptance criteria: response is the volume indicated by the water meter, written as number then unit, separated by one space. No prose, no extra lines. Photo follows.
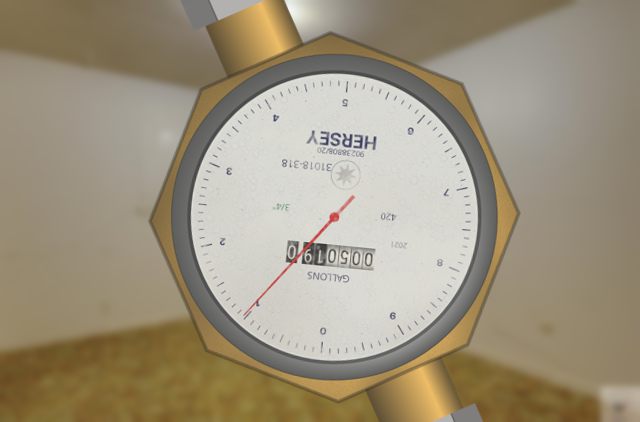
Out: 50191.0 gal
